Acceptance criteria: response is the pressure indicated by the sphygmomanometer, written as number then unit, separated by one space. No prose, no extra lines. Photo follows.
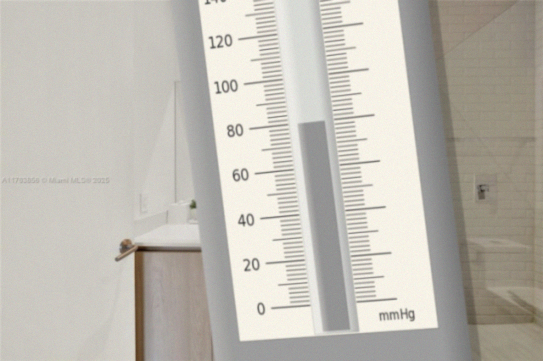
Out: 80 mmHg
